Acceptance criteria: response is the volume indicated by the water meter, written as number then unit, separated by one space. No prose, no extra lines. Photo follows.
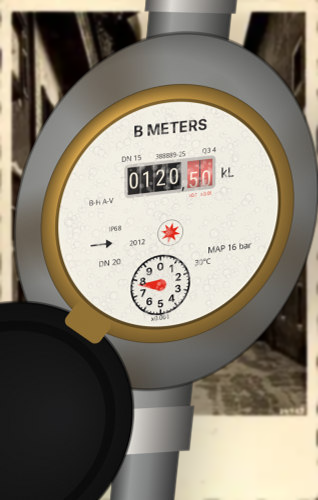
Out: 120.497 kL
